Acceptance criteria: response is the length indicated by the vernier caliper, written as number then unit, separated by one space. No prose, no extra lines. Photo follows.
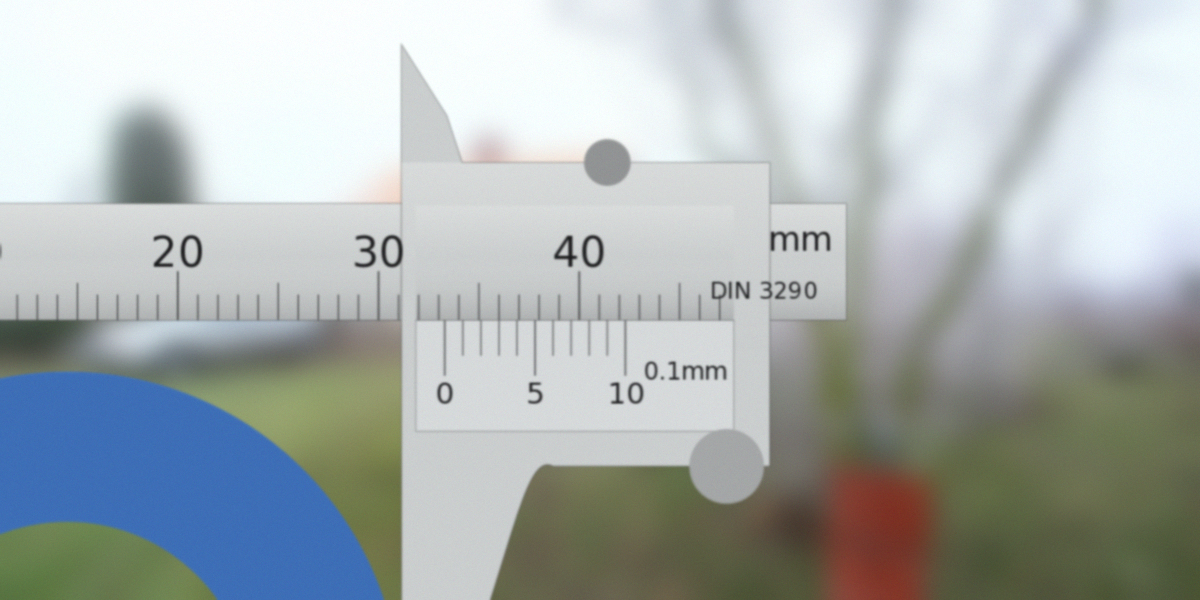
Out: 33.3 mm
